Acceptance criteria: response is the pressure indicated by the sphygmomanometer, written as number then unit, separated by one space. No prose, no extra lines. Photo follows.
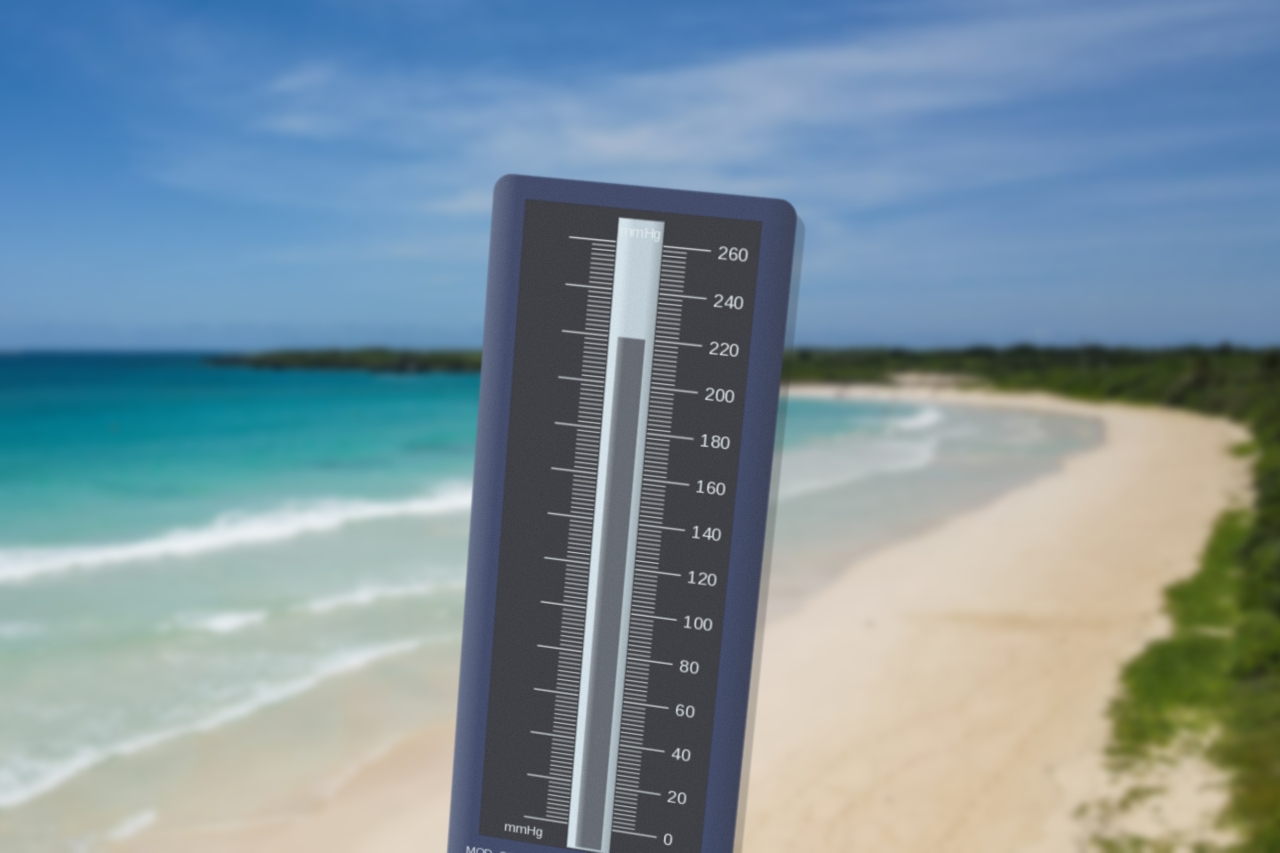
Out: 220 mmHg
